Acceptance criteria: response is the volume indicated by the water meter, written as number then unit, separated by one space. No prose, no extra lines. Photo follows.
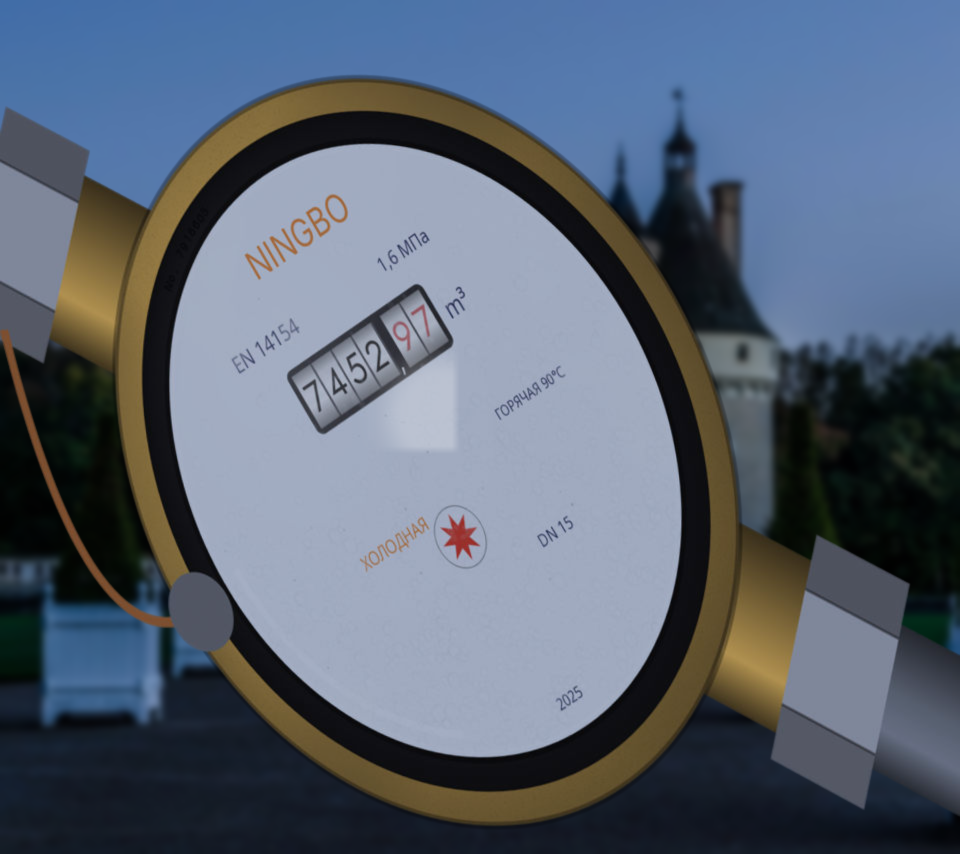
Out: 7452.97 m³
